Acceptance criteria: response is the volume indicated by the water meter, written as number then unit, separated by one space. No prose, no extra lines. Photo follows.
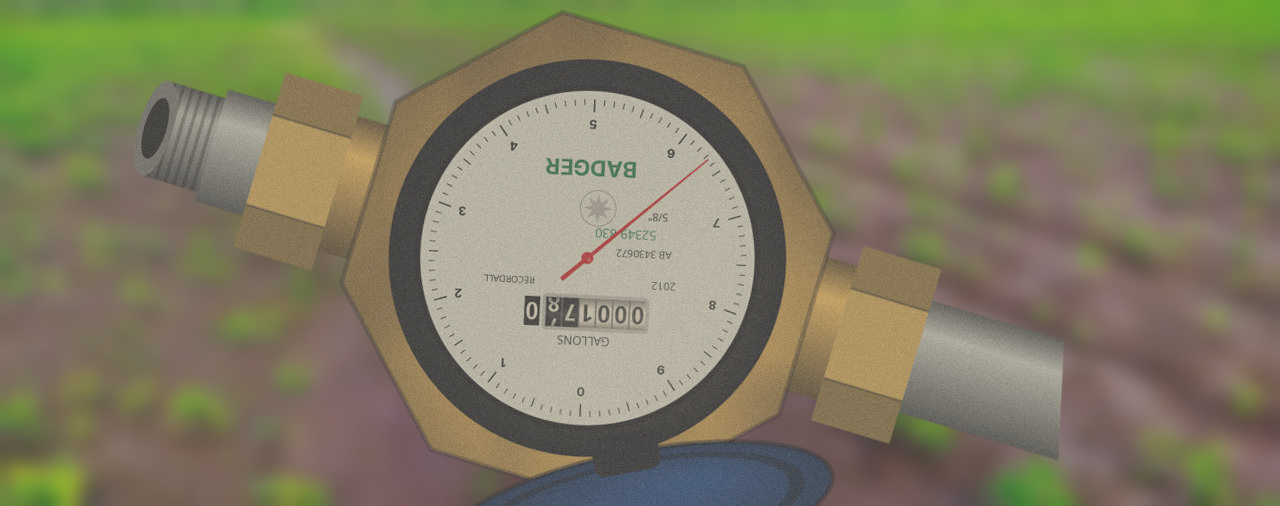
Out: 1776.3 gal
